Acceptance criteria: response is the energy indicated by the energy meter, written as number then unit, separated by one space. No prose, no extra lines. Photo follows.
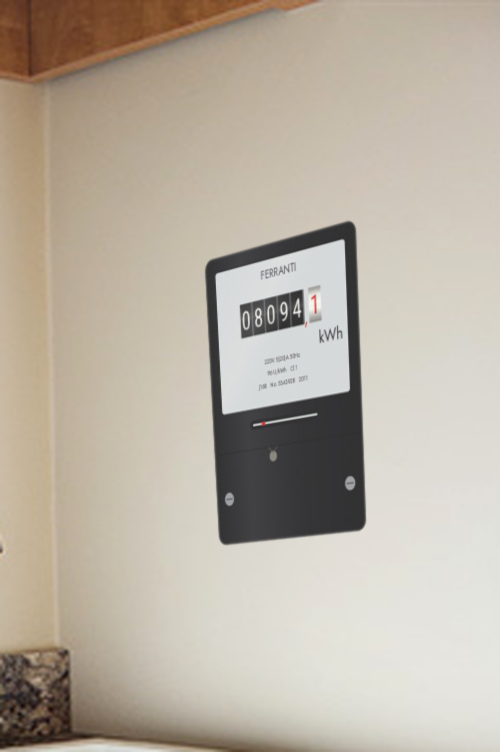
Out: 8094.1 kWh
